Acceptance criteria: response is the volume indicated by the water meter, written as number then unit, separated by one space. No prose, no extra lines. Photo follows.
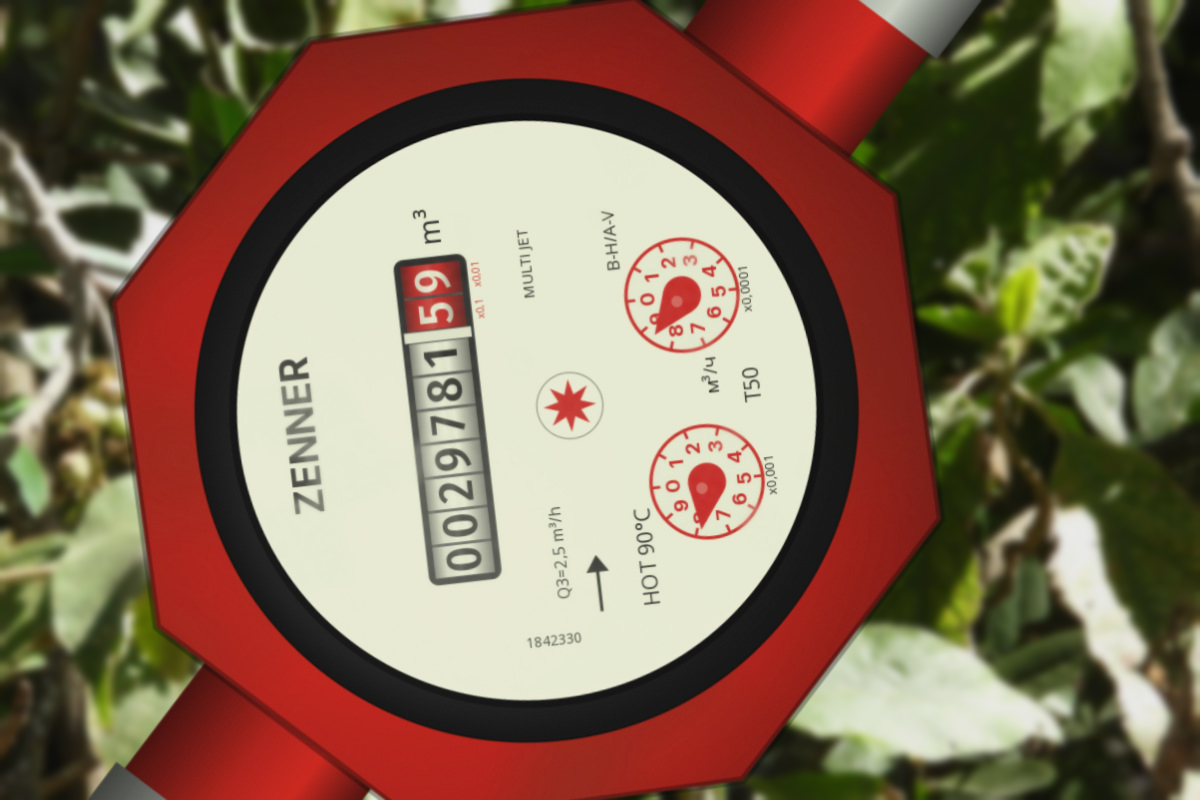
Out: 29781.5978 m³
